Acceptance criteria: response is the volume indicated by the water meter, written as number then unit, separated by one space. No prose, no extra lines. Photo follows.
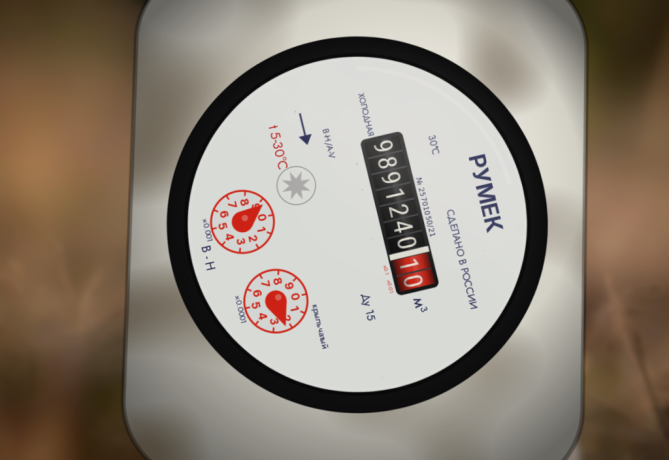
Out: 9891240.0992 m³
